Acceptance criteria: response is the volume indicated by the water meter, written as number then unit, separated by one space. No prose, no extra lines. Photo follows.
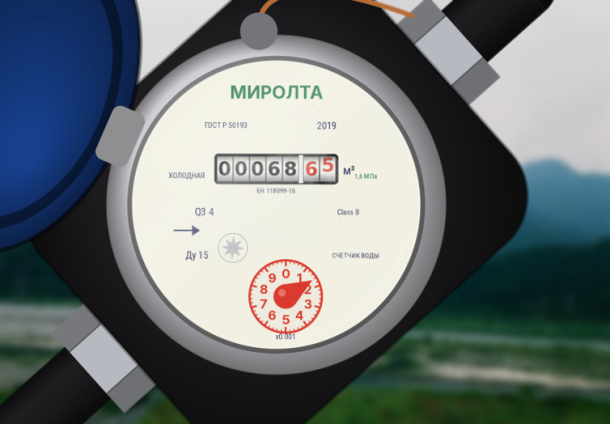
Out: 68.651 m³
